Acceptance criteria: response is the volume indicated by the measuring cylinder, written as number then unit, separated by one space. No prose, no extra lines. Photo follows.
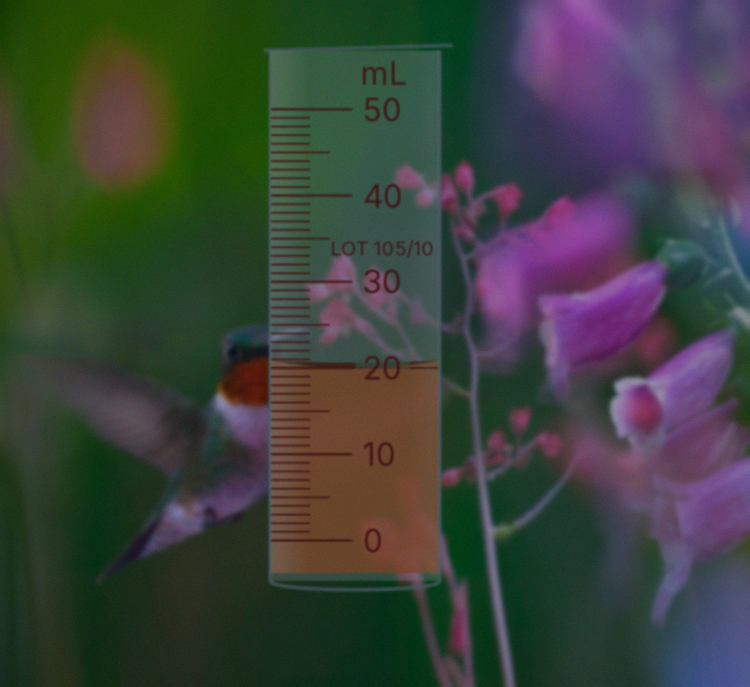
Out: 20 mL
